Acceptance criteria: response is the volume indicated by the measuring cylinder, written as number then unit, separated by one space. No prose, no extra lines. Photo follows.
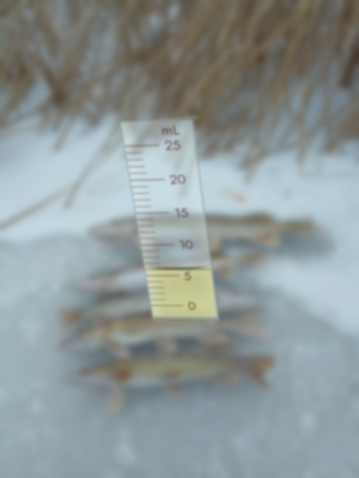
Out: 6 mL
